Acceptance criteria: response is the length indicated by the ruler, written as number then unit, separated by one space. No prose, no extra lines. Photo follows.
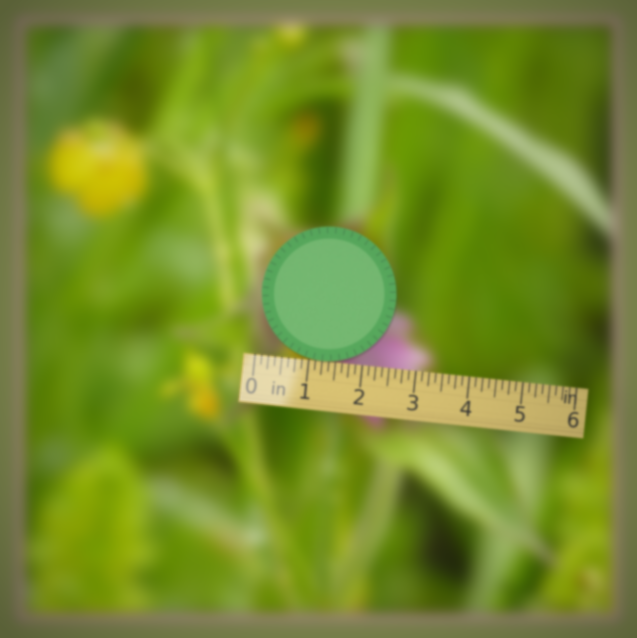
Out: 2.5 in
